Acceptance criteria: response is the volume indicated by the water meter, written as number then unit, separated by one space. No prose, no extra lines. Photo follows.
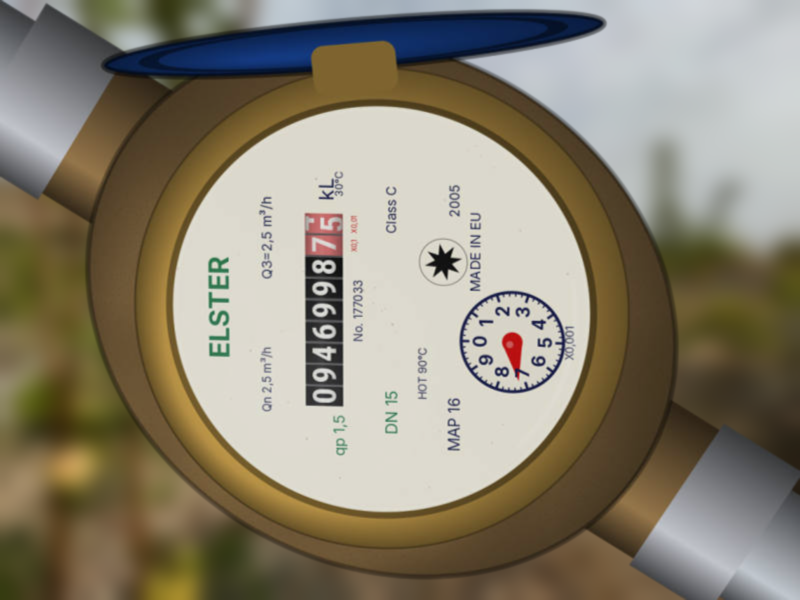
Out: 946998.747 kL
